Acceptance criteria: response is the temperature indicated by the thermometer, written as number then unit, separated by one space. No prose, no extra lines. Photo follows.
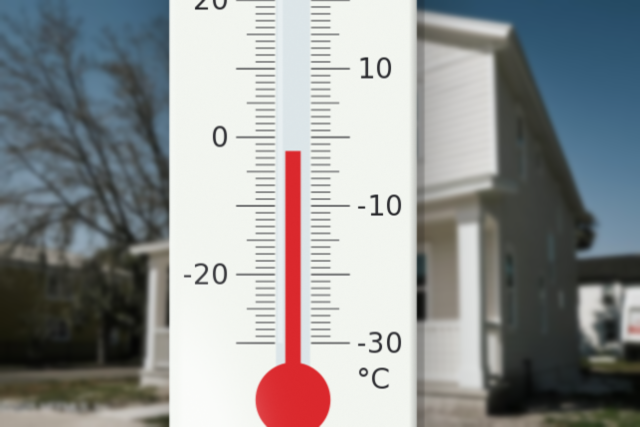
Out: -2 °C
